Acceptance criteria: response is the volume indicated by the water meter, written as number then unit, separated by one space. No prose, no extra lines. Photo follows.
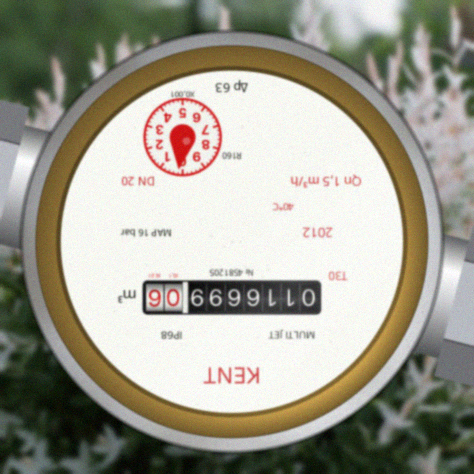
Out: 116699.060 m³
